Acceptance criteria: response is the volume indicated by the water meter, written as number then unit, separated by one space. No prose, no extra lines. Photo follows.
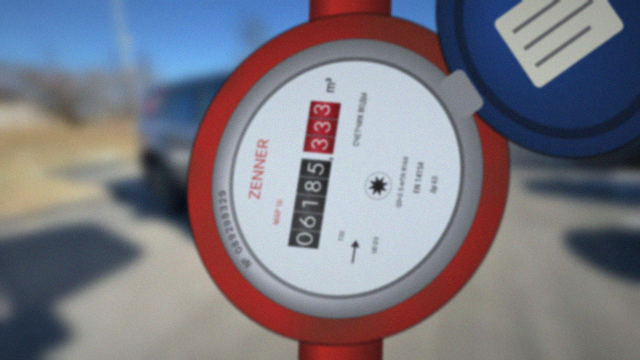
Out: 6185.333 m³
